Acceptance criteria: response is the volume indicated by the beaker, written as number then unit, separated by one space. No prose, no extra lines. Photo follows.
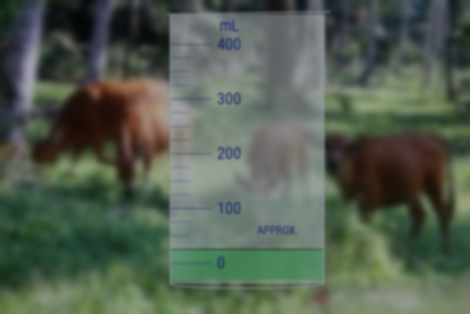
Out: 25 mL
